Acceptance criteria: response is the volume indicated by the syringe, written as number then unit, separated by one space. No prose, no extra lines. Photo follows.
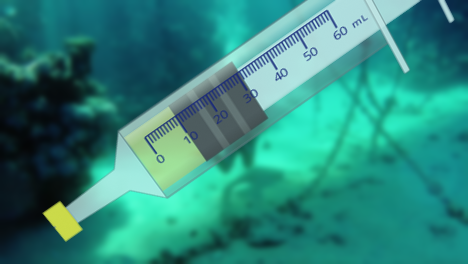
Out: 10 mL
